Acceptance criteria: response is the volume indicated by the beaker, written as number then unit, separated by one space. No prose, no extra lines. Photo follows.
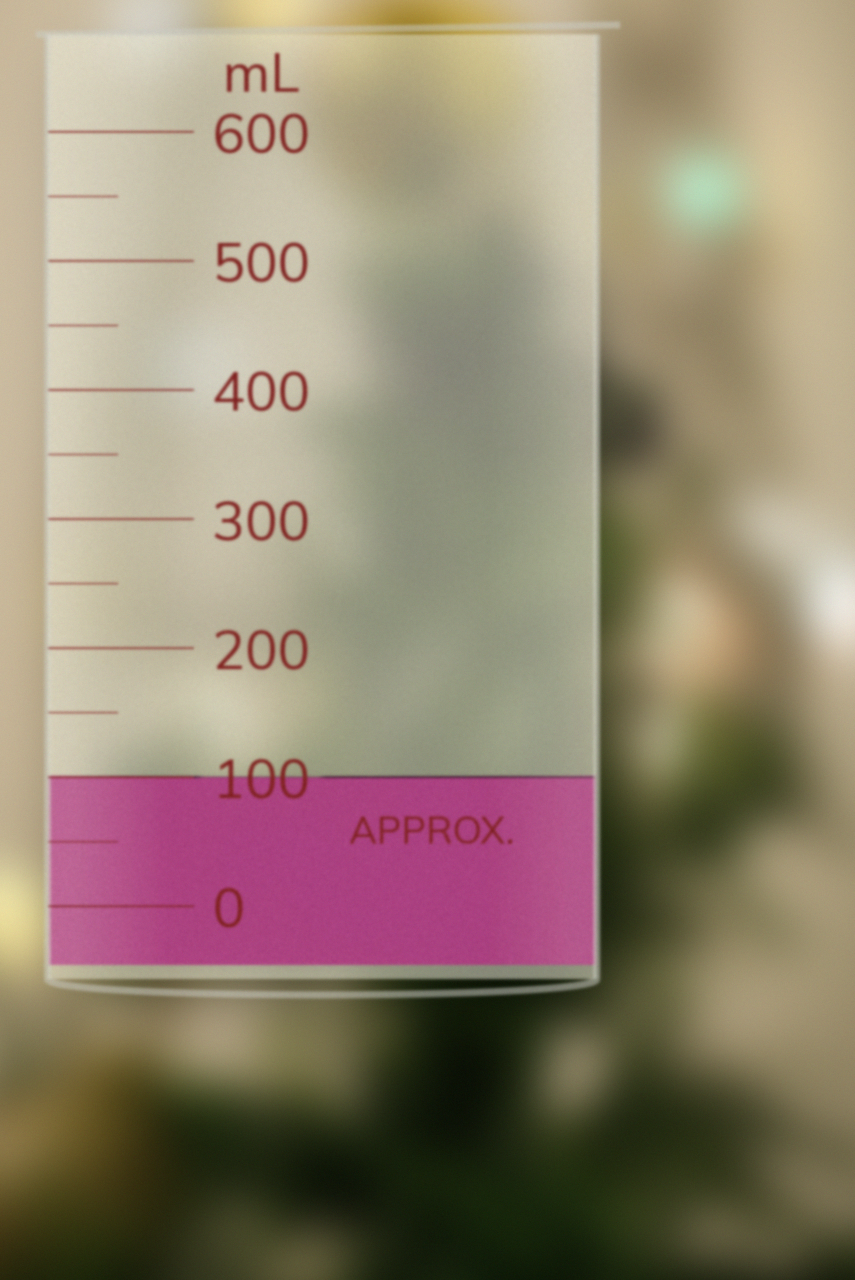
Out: 100 mL
